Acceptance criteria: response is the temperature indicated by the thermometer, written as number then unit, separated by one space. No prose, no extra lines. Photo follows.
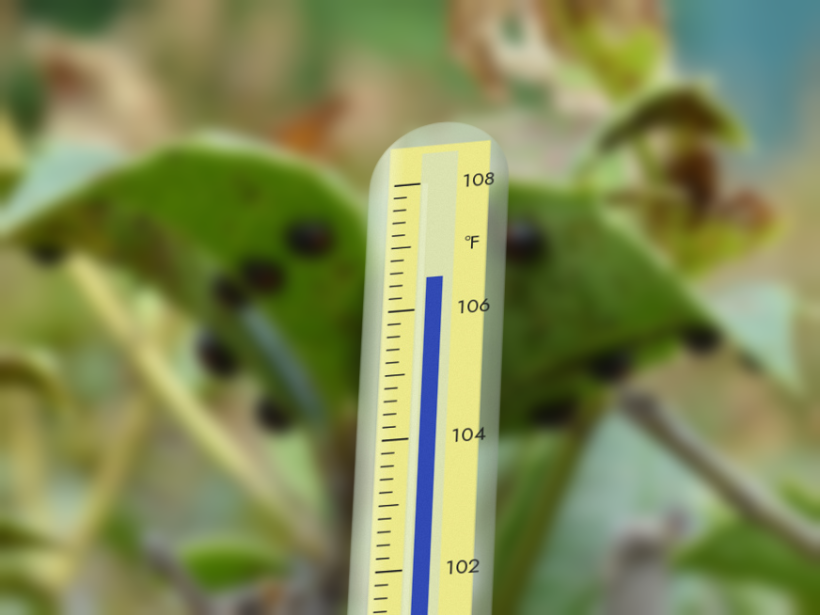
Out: 106.5 °F
